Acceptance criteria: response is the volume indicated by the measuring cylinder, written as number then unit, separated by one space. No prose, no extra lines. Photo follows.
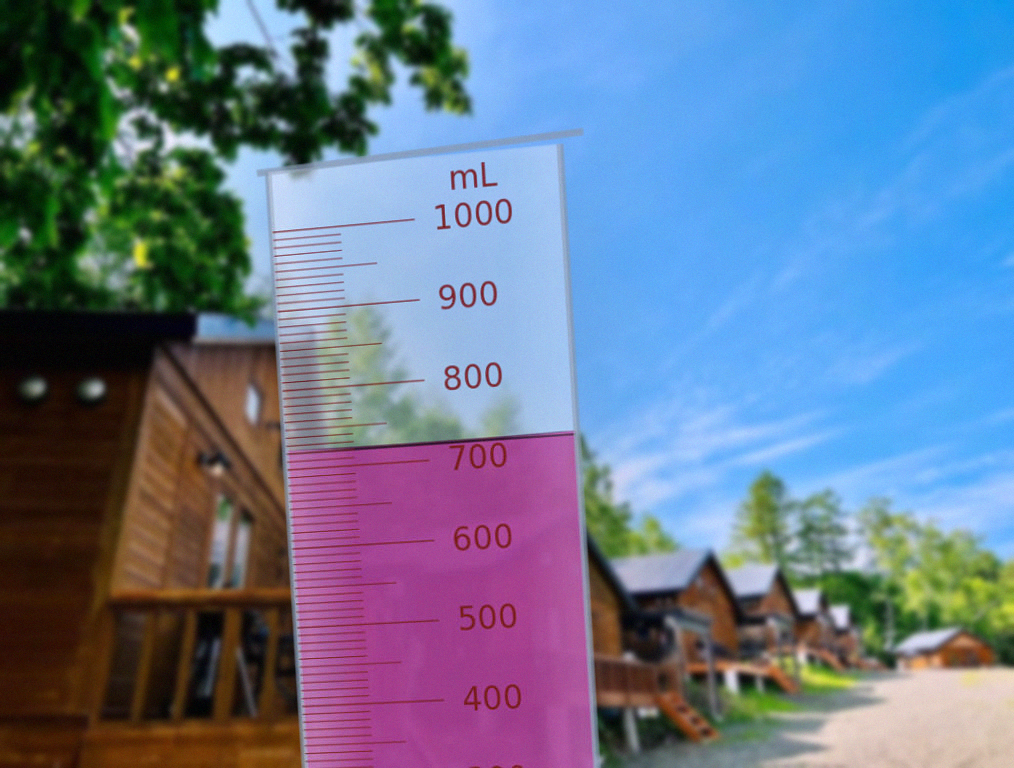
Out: 720 mL
